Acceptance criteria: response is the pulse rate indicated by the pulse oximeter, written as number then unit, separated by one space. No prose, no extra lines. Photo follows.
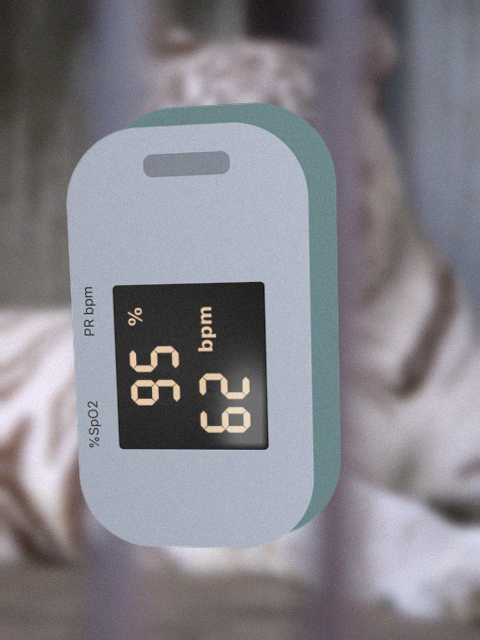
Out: 62 bpm
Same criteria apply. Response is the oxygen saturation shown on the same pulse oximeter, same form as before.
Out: 95 %
